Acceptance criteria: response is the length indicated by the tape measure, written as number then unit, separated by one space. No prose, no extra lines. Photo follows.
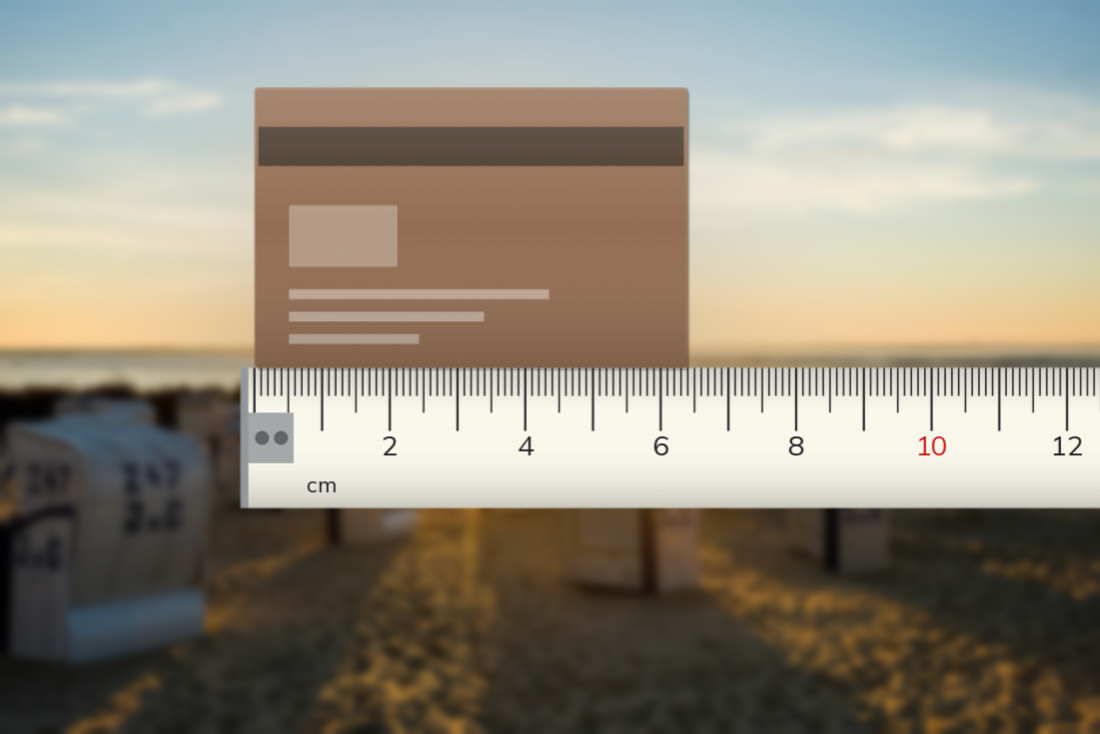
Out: 6.4 cm
